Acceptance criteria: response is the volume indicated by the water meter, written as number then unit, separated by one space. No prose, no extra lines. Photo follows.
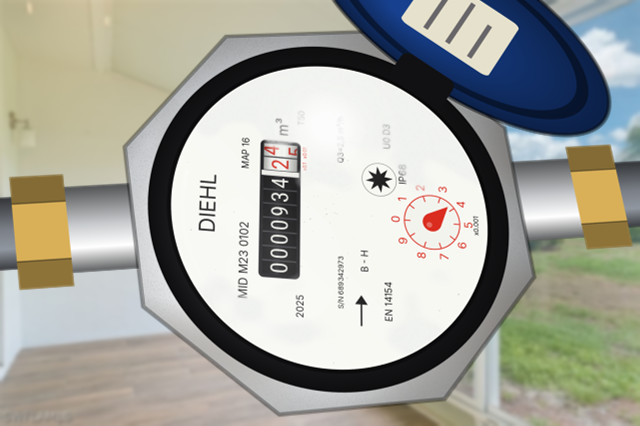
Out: 934.243 m³
